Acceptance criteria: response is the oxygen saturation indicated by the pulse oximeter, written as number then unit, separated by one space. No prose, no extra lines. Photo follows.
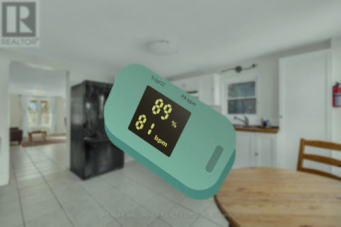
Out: 89 %
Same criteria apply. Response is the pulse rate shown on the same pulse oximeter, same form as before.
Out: 81 bpm
